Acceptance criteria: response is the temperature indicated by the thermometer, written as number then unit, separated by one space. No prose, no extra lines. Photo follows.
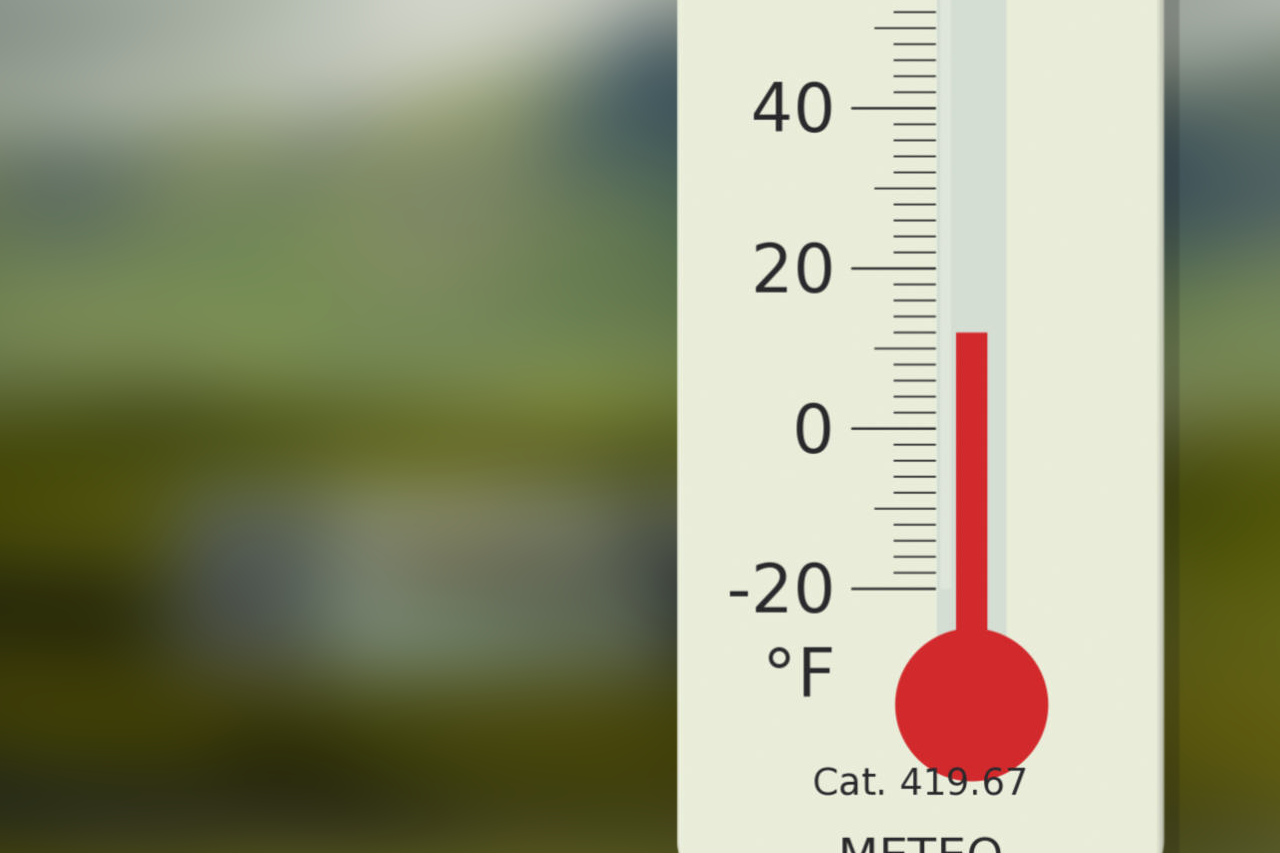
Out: 12 °F
